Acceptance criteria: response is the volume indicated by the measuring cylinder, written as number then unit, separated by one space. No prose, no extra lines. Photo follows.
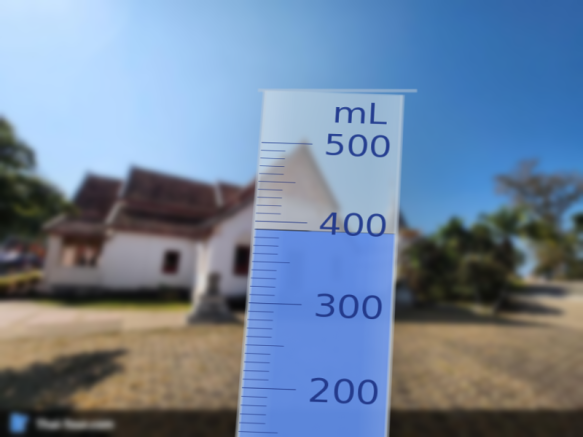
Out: 390 mL
